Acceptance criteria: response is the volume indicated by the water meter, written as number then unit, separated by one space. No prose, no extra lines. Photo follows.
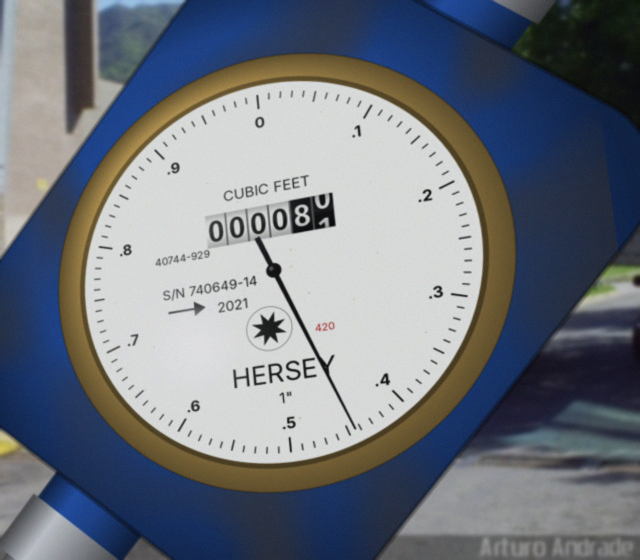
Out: 80.44 ft³
